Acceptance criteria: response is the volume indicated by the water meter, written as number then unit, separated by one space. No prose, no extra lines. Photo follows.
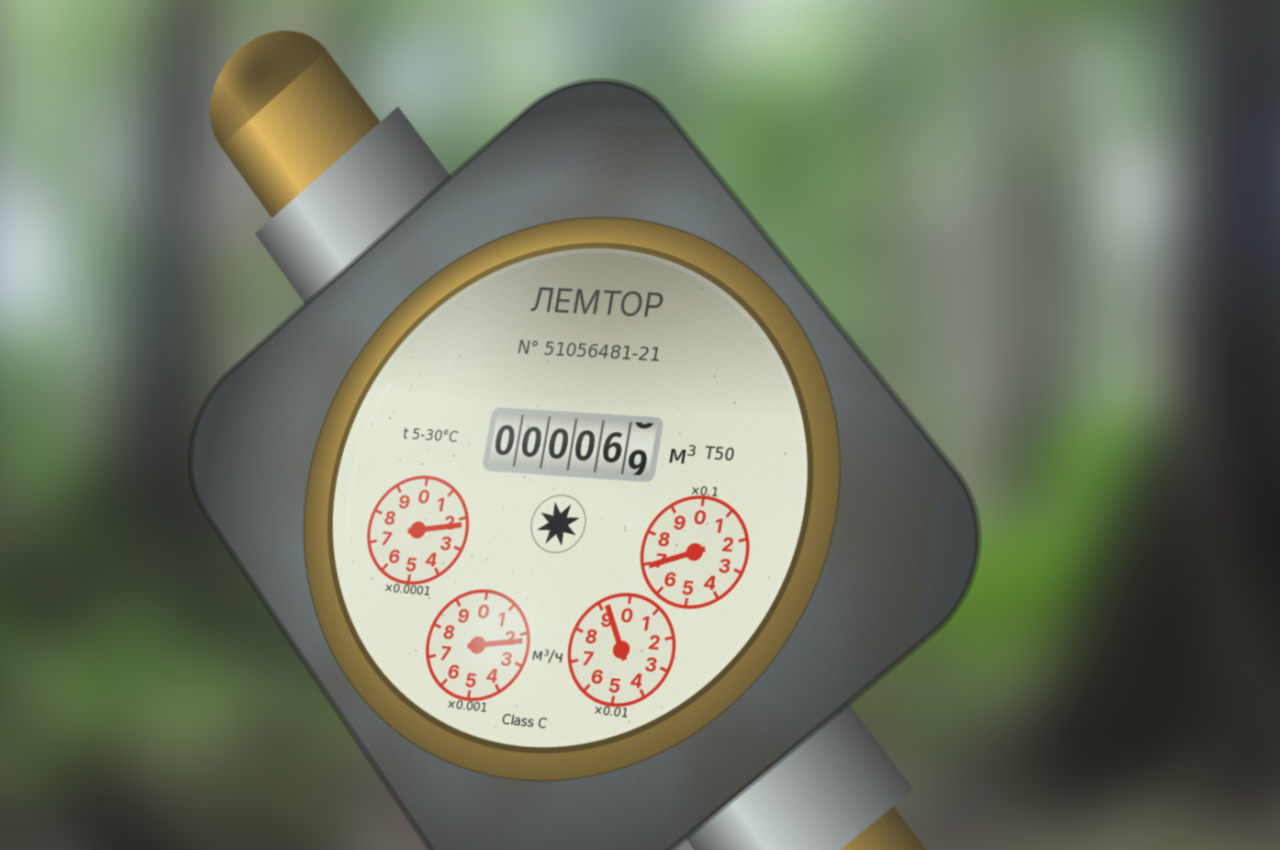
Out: 68.6922 m³
